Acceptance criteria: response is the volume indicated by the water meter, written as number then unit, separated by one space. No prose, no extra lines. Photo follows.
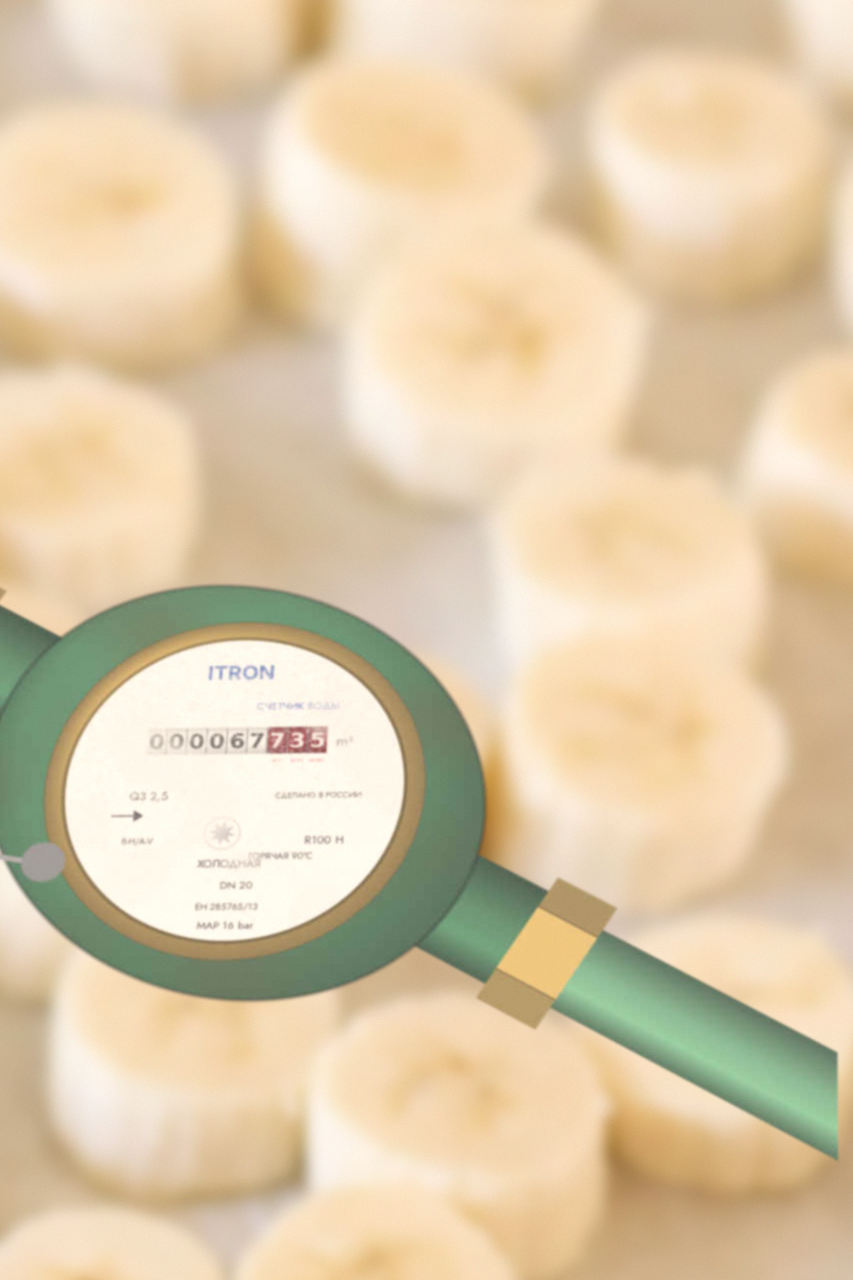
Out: 67.735 m³
